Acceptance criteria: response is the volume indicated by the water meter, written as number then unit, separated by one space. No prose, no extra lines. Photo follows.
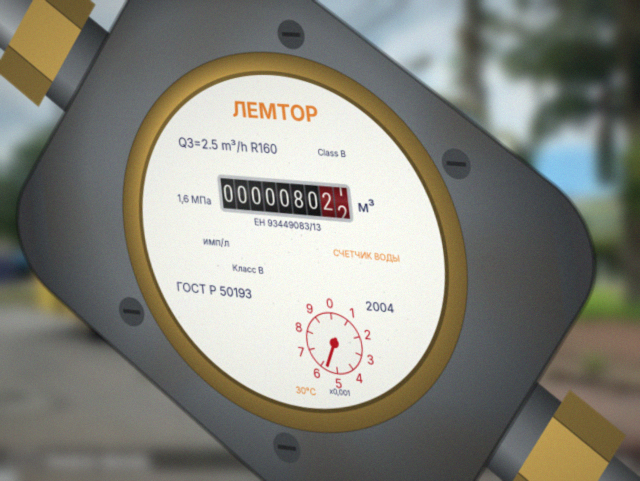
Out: 80.215 m³
